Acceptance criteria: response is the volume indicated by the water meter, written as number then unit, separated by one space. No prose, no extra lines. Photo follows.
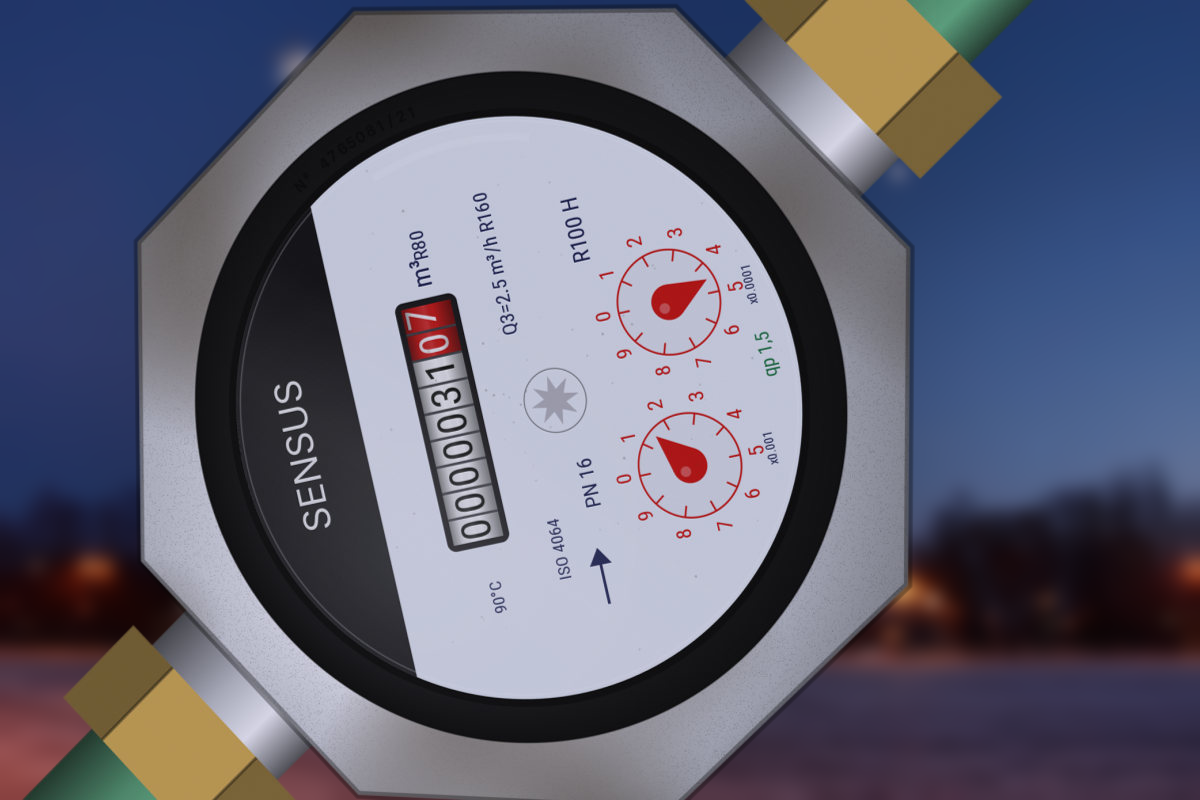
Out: 31.0714 m³
